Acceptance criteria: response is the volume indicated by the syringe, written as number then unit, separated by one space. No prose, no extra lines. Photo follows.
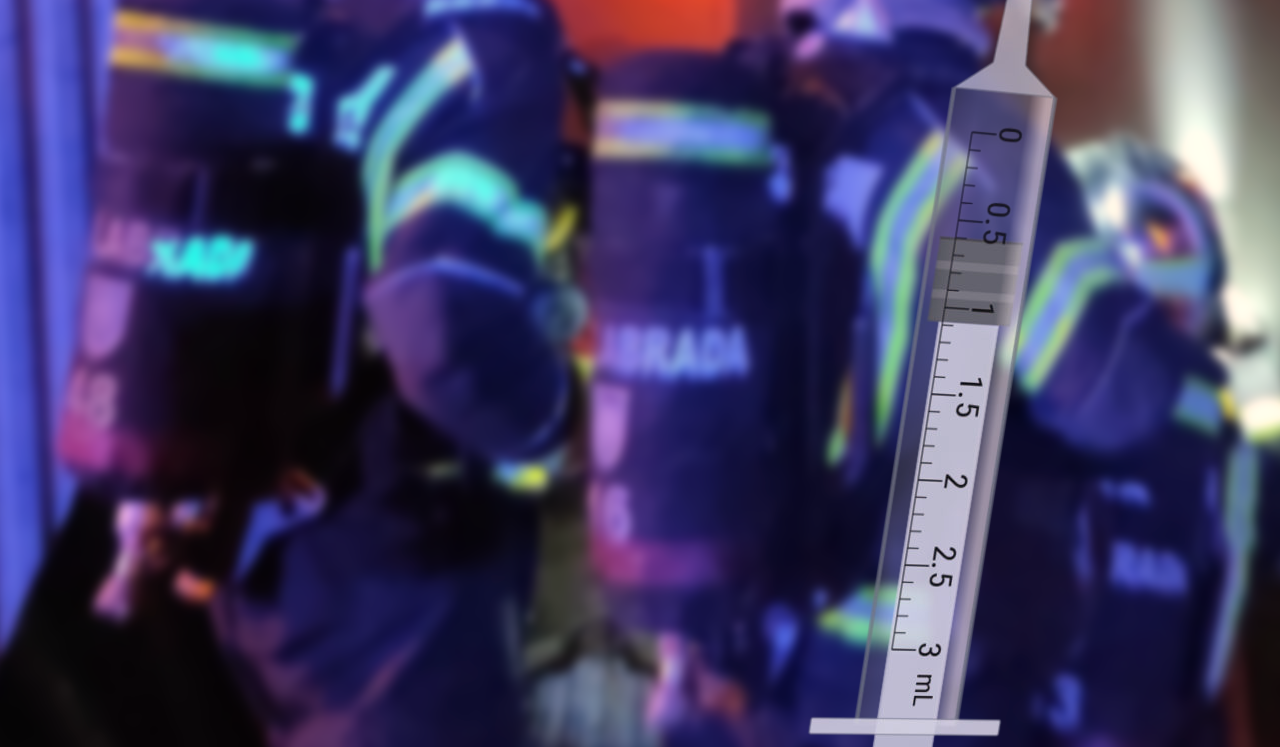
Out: 0.6 mL
